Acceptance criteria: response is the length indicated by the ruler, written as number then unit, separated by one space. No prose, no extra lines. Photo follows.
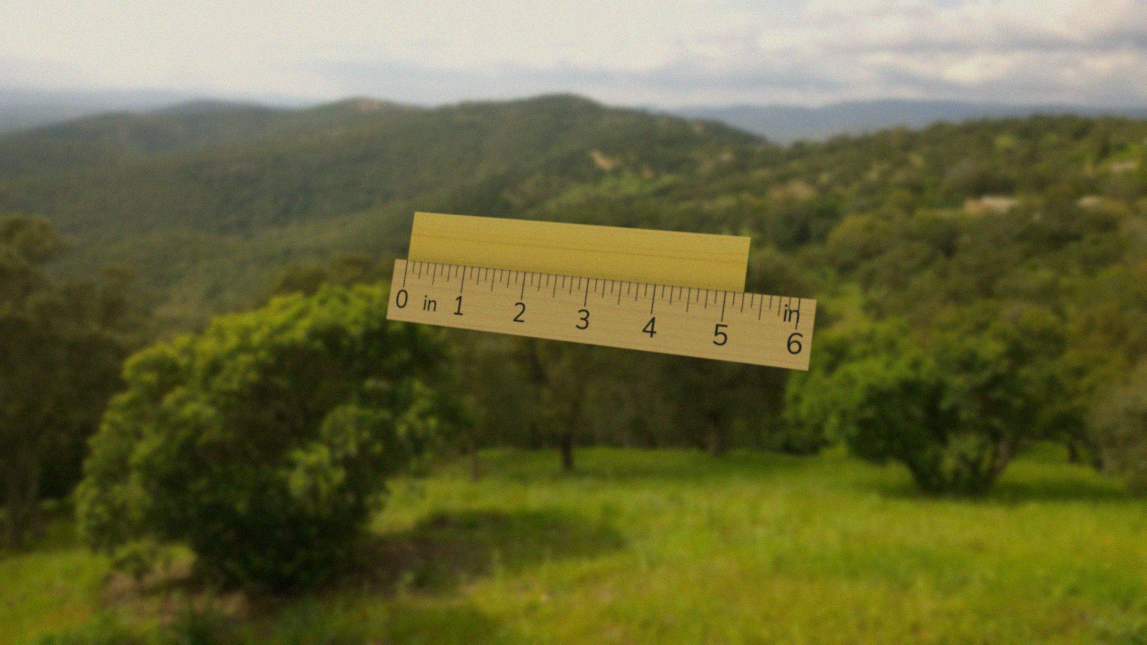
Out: 5.25 in
